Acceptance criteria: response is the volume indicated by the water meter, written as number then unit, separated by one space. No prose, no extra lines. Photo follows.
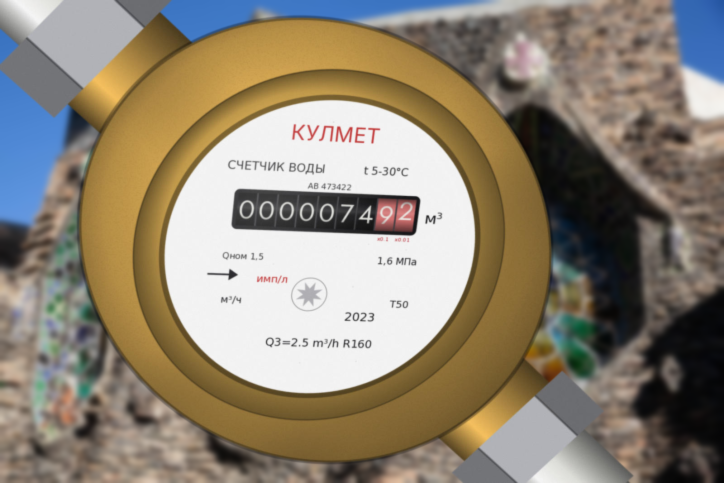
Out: 74.92 m³
